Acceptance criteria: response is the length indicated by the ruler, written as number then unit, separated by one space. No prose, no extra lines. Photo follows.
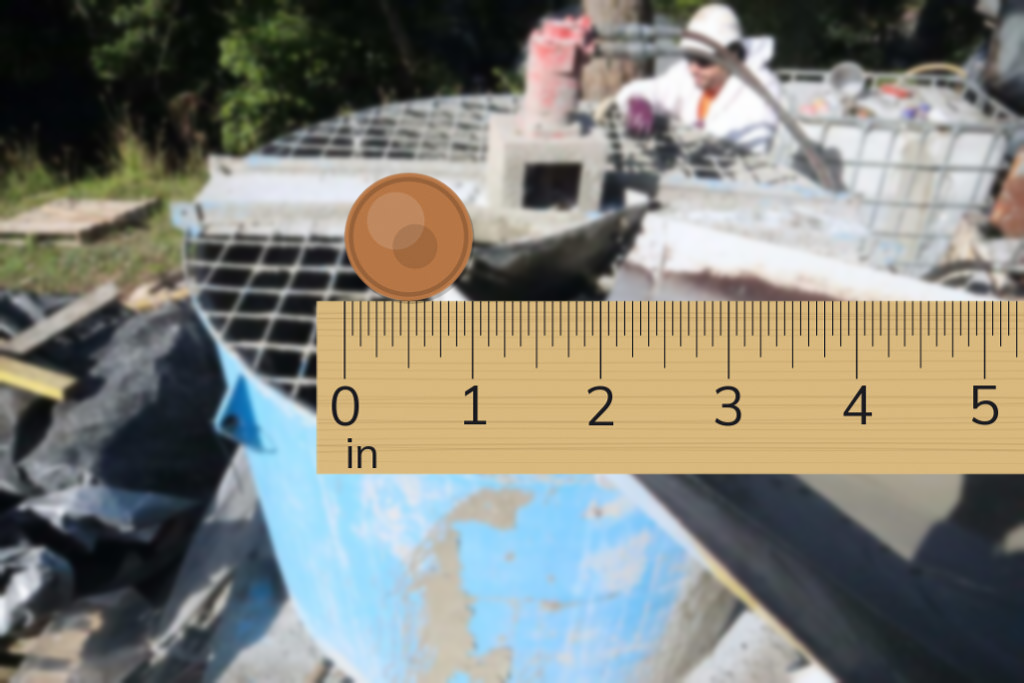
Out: 1 in
